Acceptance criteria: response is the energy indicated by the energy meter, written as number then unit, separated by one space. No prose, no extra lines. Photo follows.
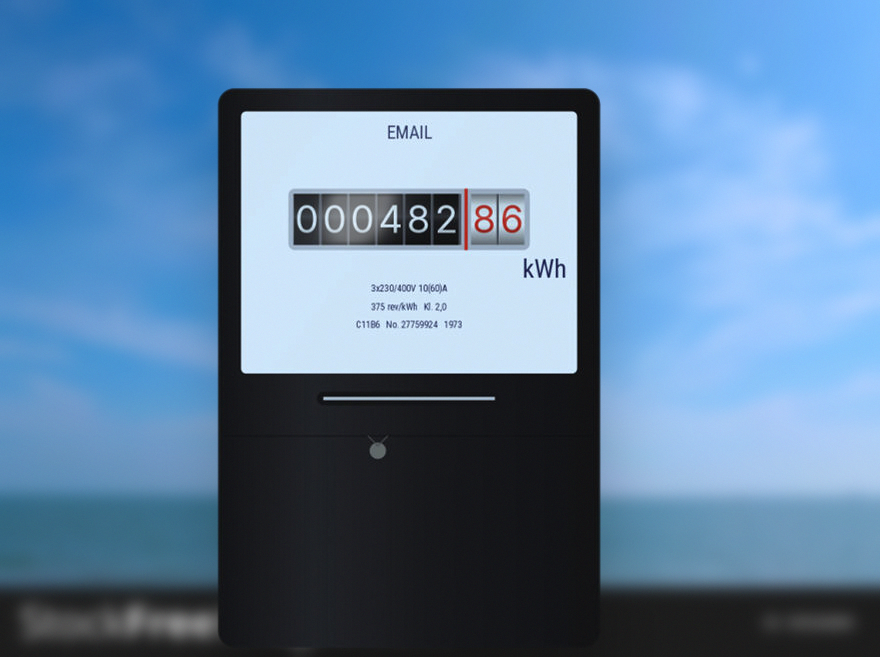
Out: 482.86 kWh
